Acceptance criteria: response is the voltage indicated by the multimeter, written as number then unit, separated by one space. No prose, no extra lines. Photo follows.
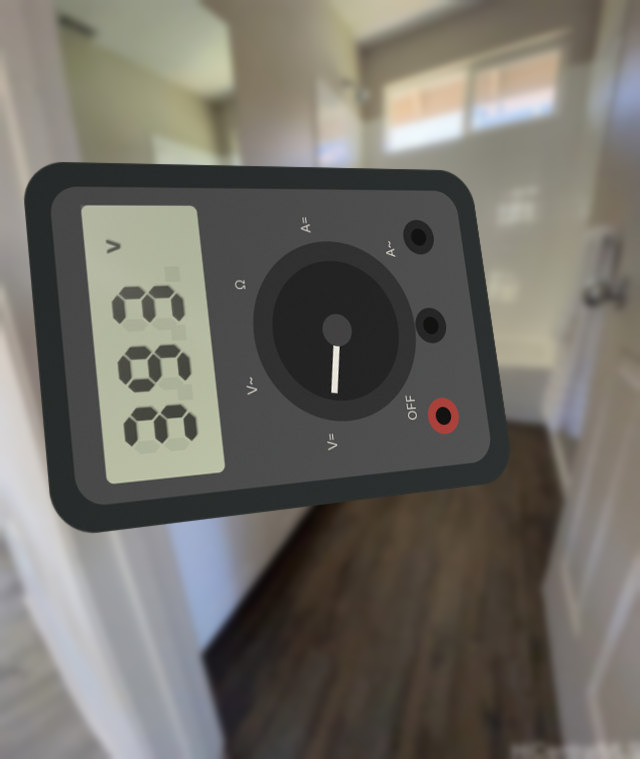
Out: 393 V
